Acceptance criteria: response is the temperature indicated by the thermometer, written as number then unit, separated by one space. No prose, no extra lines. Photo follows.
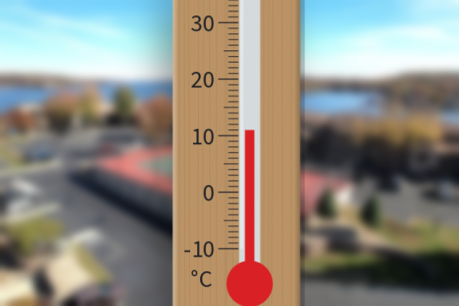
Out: 11 °C
